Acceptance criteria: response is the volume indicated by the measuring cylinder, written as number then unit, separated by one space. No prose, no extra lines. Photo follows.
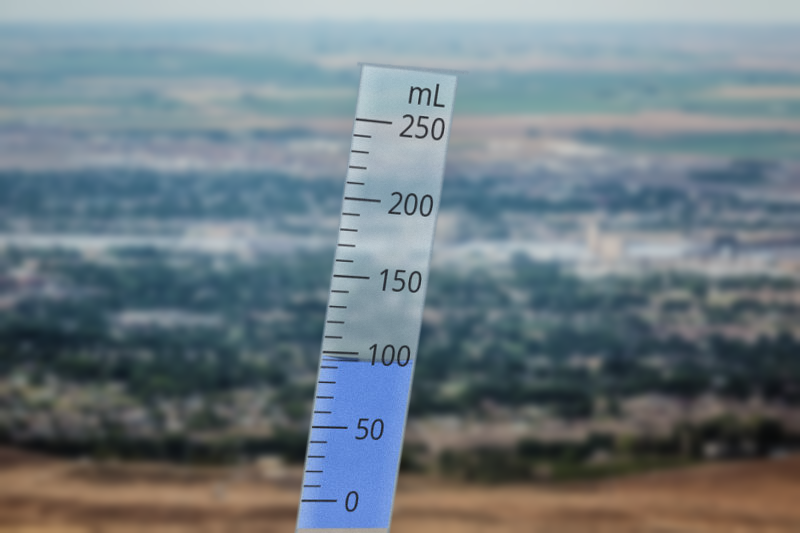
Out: 95 mL
